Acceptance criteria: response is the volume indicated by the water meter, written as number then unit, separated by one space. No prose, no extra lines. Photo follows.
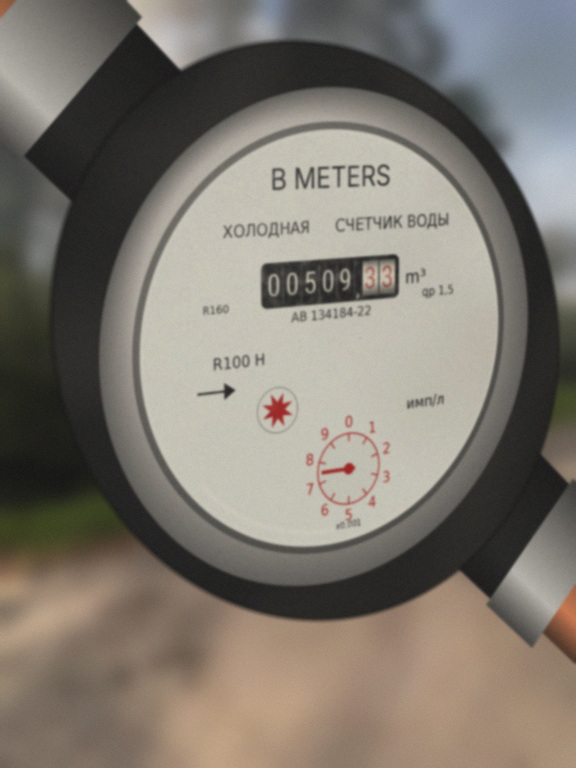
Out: 509.337 m³
